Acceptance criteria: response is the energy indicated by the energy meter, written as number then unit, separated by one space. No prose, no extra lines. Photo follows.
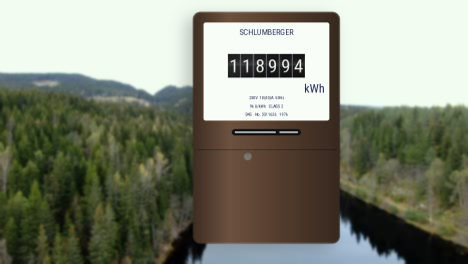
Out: 118994 kWh
